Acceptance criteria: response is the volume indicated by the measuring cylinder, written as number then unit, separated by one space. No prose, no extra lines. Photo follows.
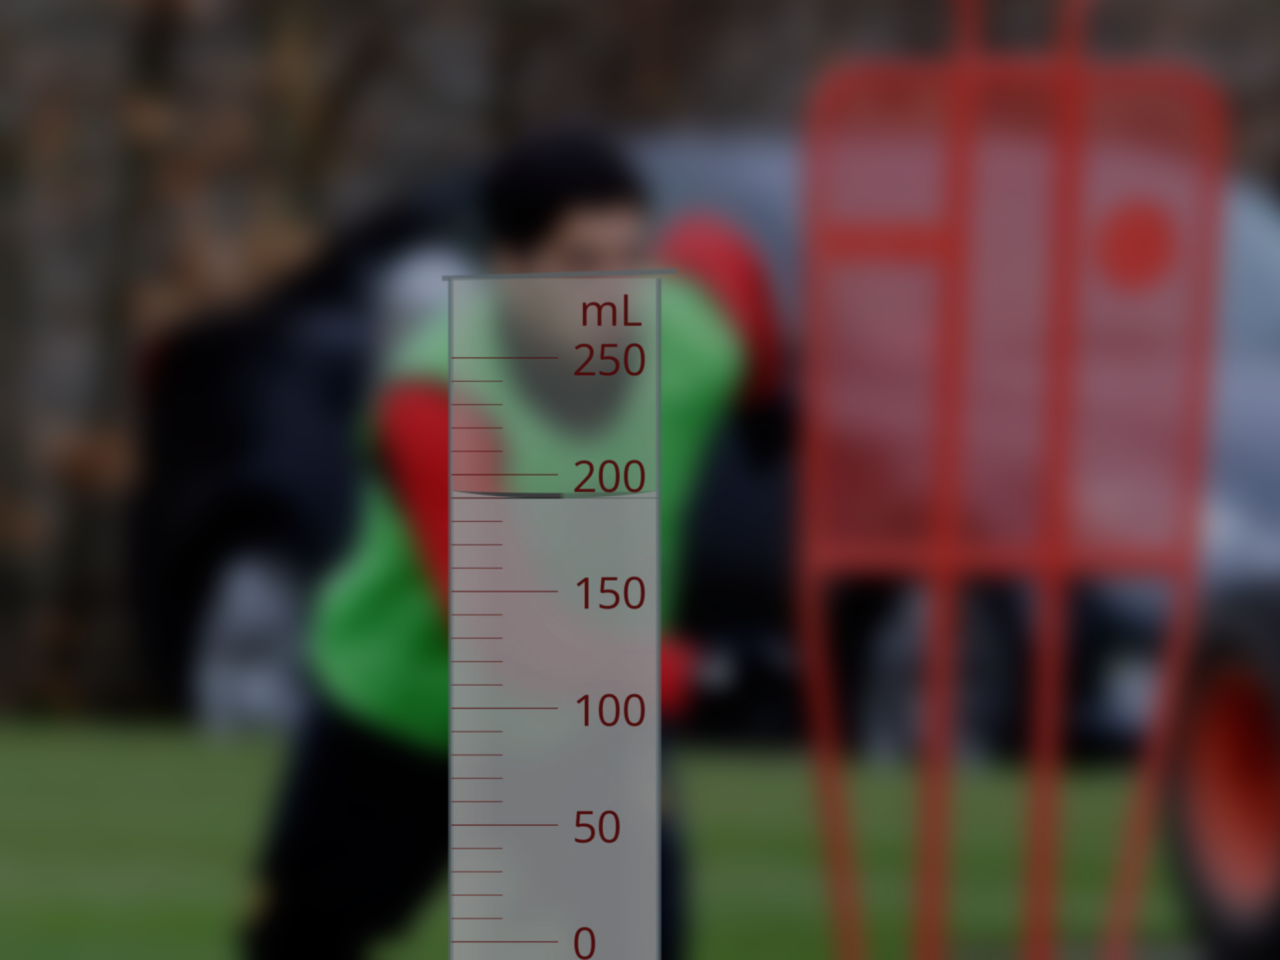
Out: 190 mL
